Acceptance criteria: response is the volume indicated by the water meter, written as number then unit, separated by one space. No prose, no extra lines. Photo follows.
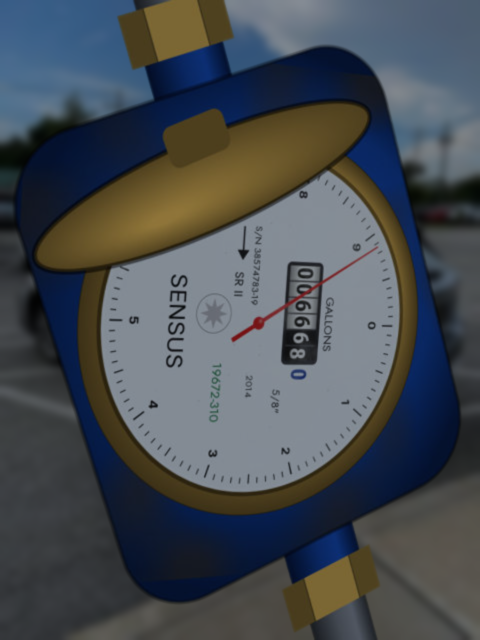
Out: 66679.1 gal
